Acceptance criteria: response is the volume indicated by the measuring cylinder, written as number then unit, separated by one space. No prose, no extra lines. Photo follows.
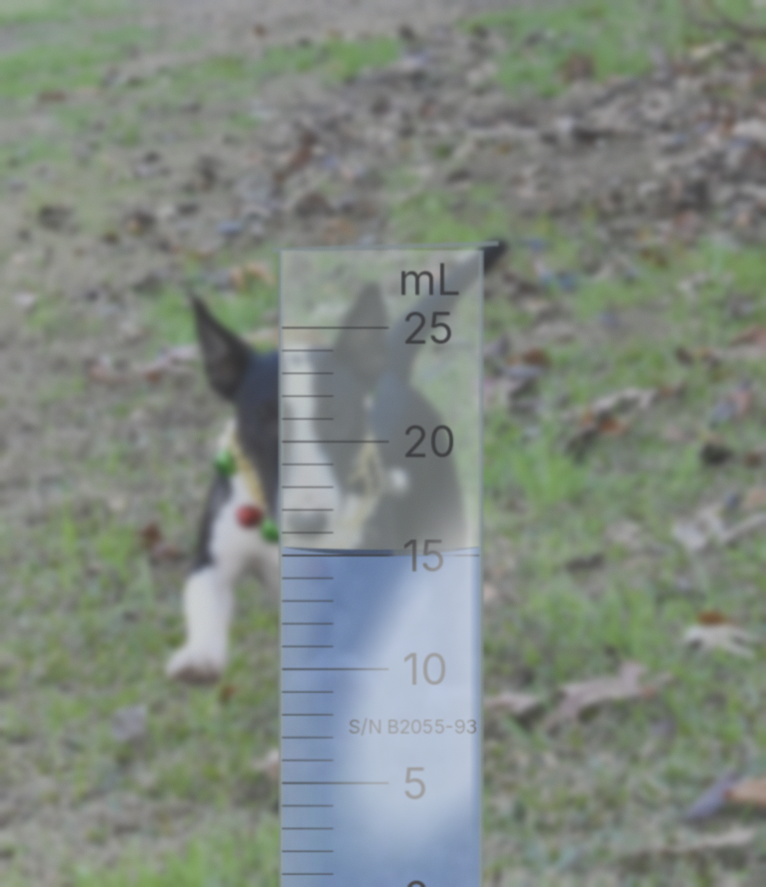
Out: 15 mL
